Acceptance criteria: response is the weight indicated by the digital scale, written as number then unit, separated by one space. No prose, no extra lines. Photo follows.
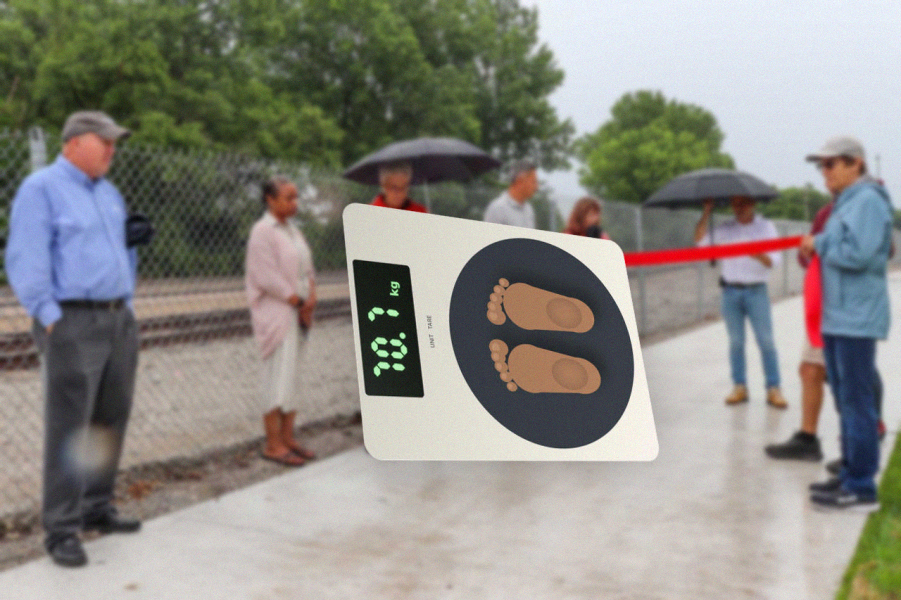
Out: 70.7 kg
